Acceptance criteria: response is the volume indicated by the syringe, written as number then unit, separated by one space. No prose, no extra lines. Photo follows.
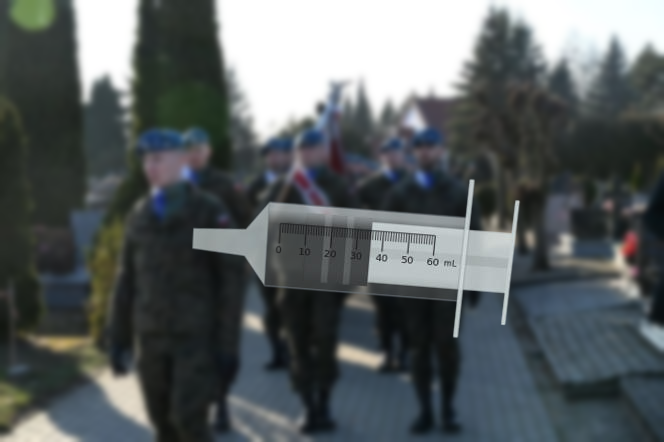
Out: 10 mL
